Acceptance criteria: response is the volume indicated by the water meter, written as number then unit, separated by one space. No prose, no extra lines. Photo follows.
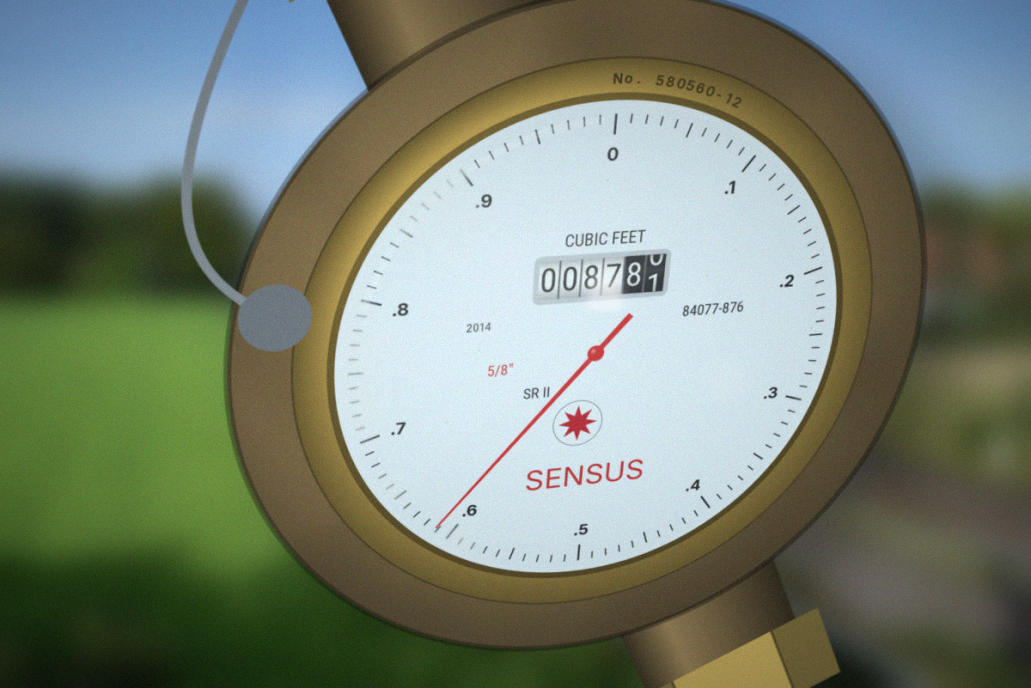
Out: 8780.61 ft³
